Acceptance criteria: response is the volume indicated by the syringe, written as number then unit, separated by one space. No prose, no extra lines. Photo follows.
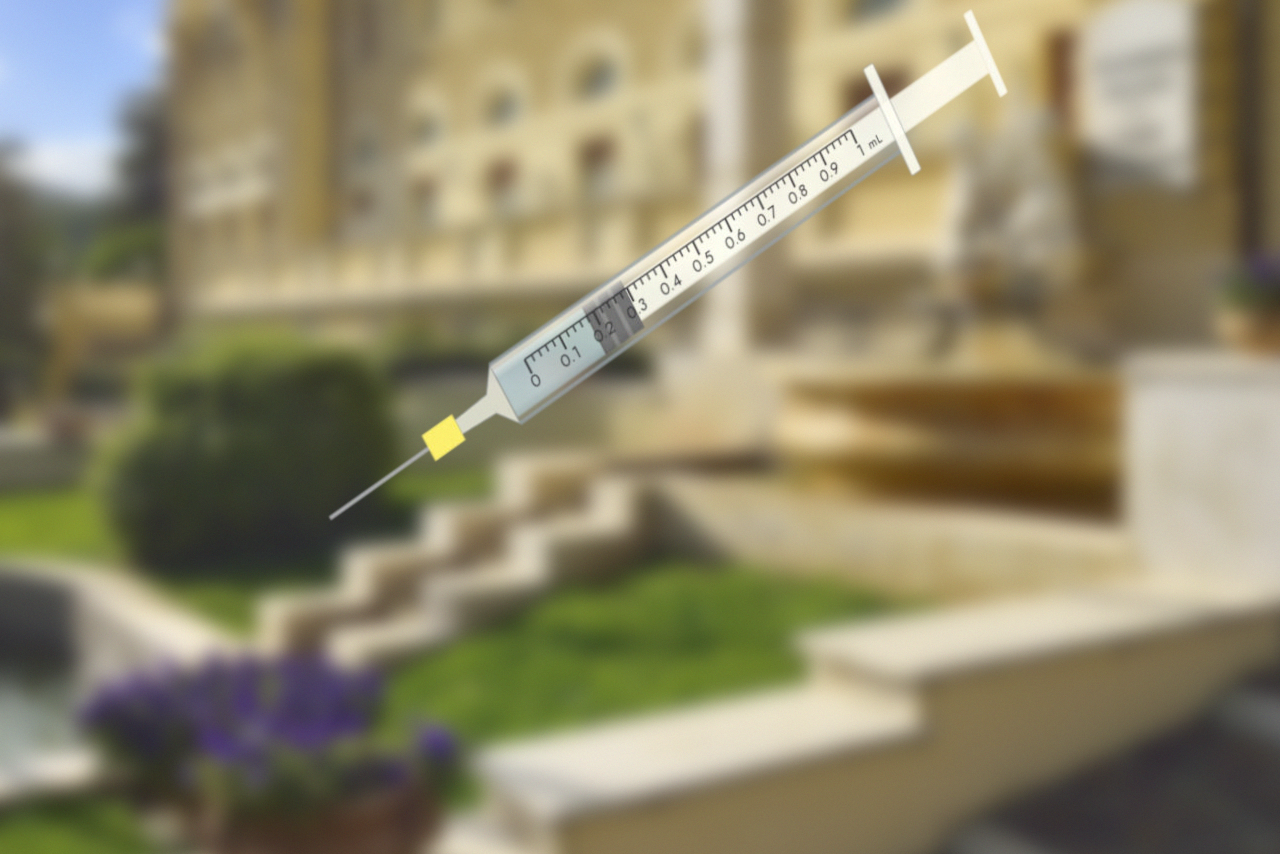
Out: 0.18 mL
